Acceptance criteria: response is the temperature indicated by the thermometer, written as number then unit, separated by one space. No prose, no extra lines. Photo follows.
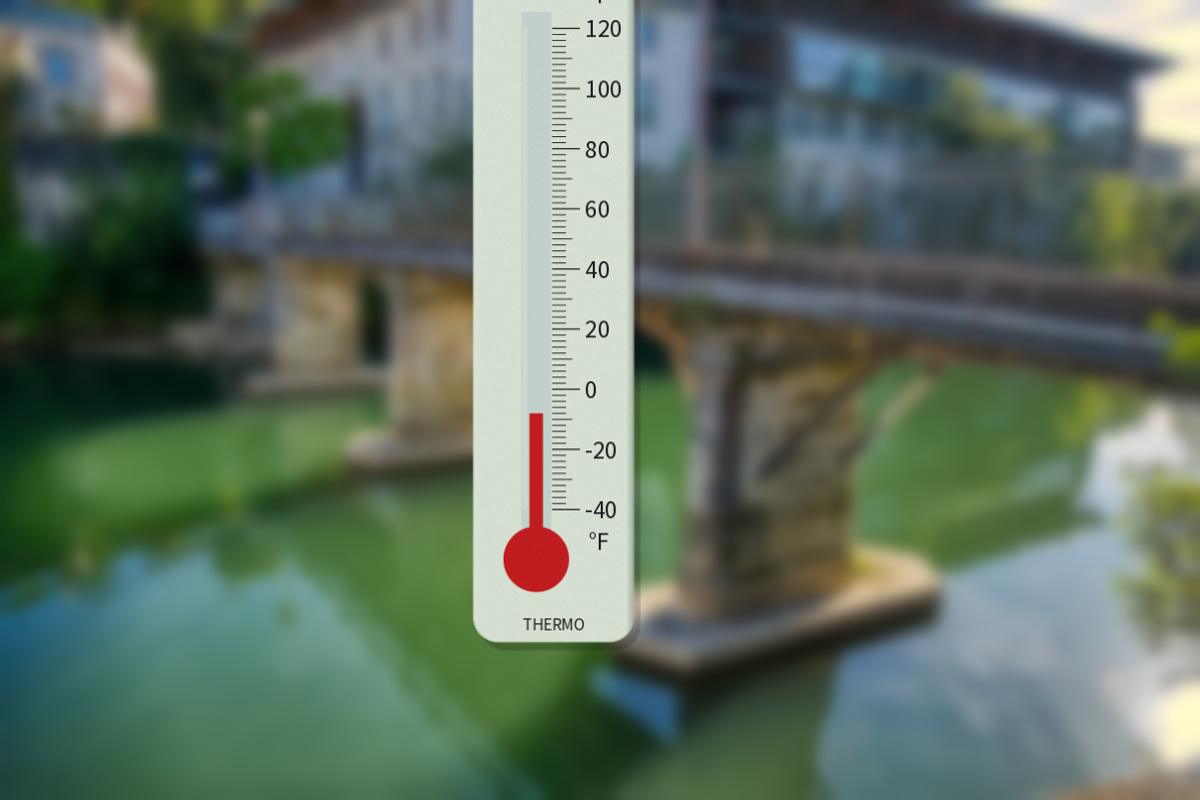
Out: -8 °F
